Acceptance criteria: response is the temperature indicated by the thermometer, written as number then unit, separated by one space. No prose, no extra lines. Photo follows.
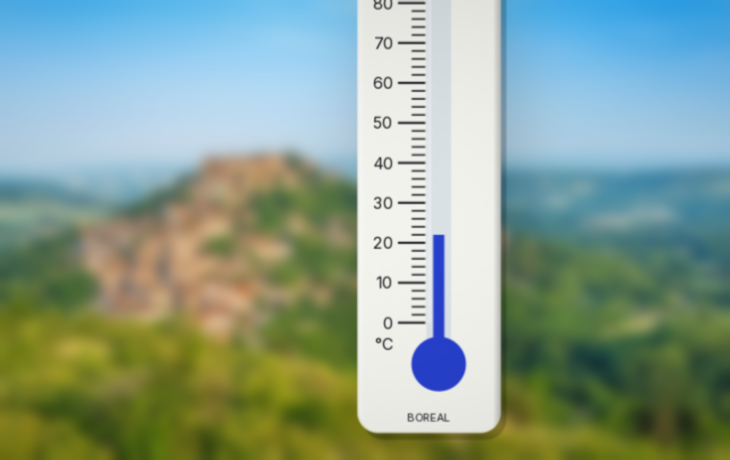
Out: 22 °C
